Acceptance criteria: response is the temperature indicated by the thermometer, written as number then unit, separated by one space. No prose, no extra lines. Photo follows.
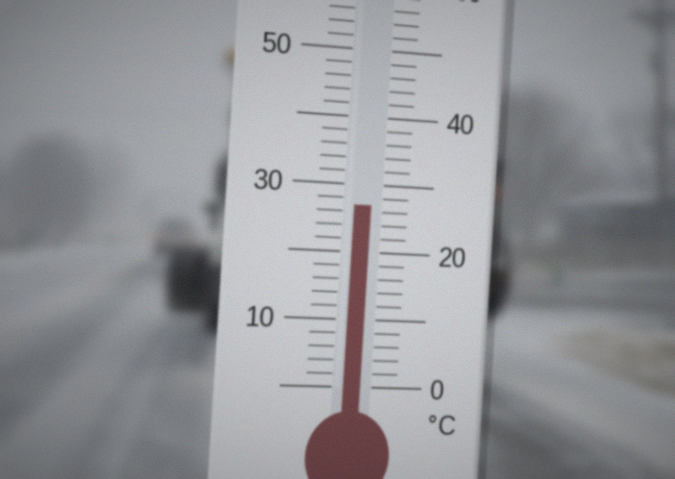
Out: 27 °C
